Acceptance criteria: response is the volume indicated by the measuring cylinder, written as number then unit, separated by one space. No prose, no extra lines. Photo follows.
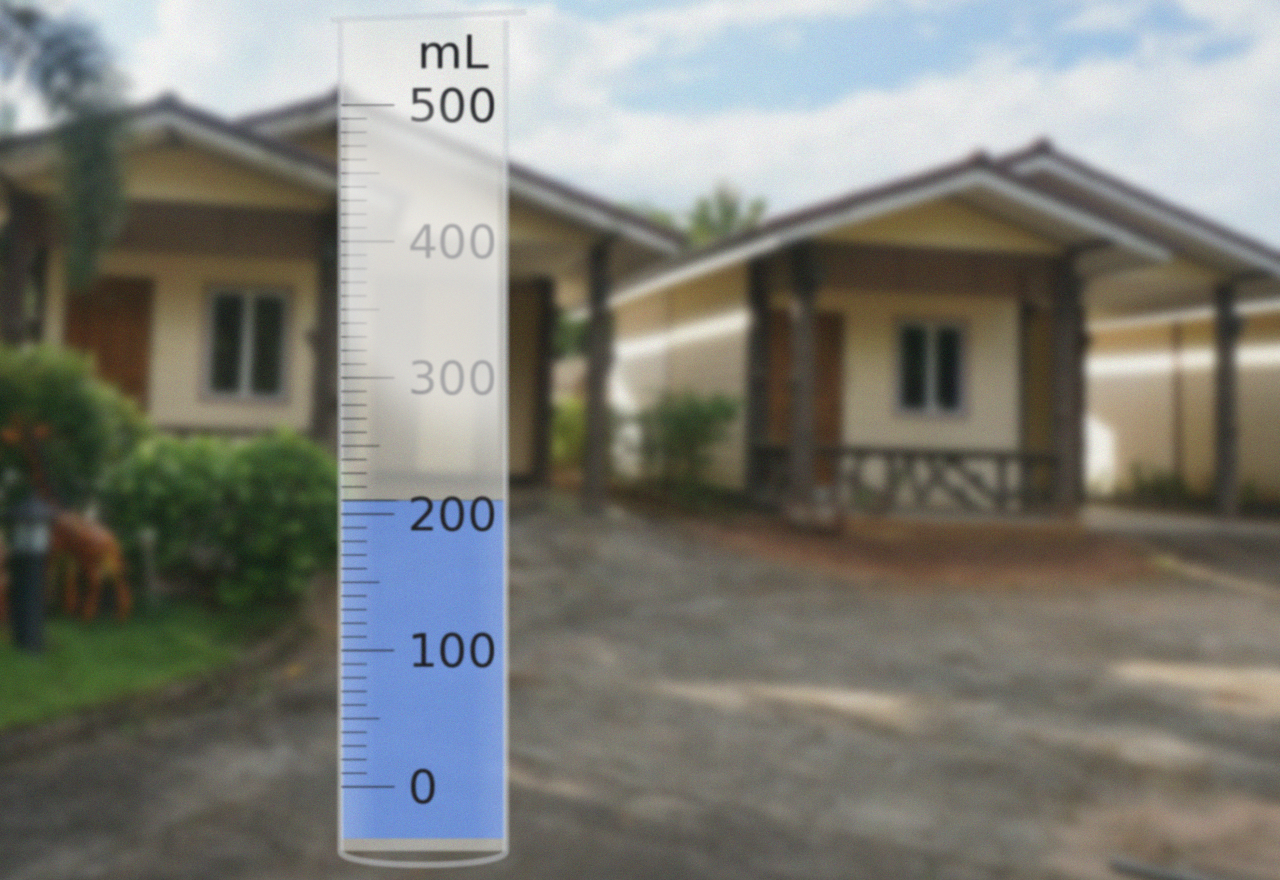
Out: 210 mL
